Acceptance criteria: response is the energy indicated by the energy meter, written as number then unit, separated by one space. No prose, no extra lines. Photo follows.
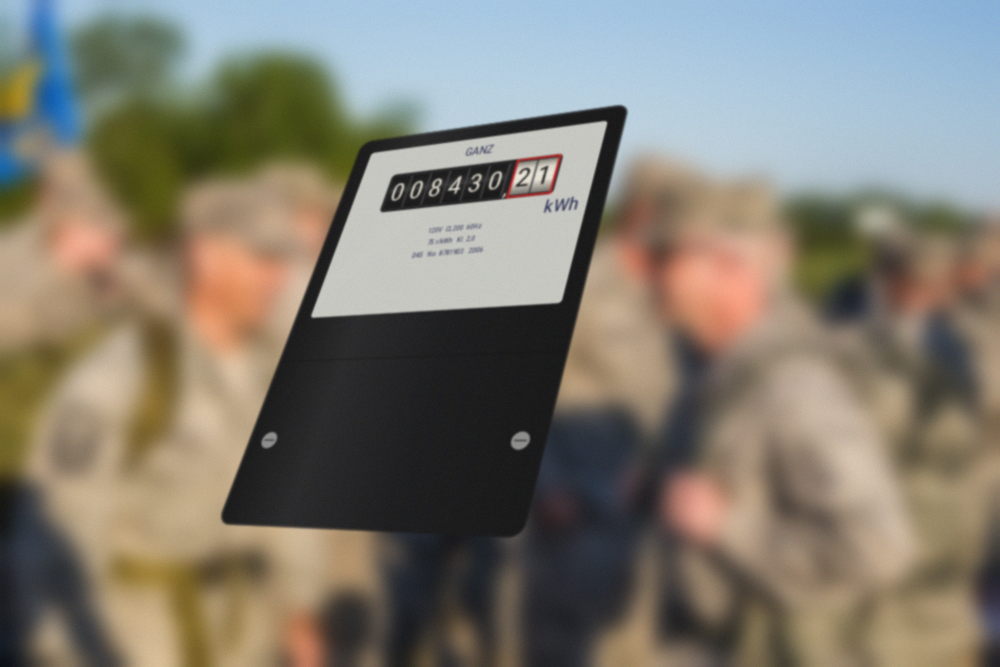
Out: 8430.21 kWh
